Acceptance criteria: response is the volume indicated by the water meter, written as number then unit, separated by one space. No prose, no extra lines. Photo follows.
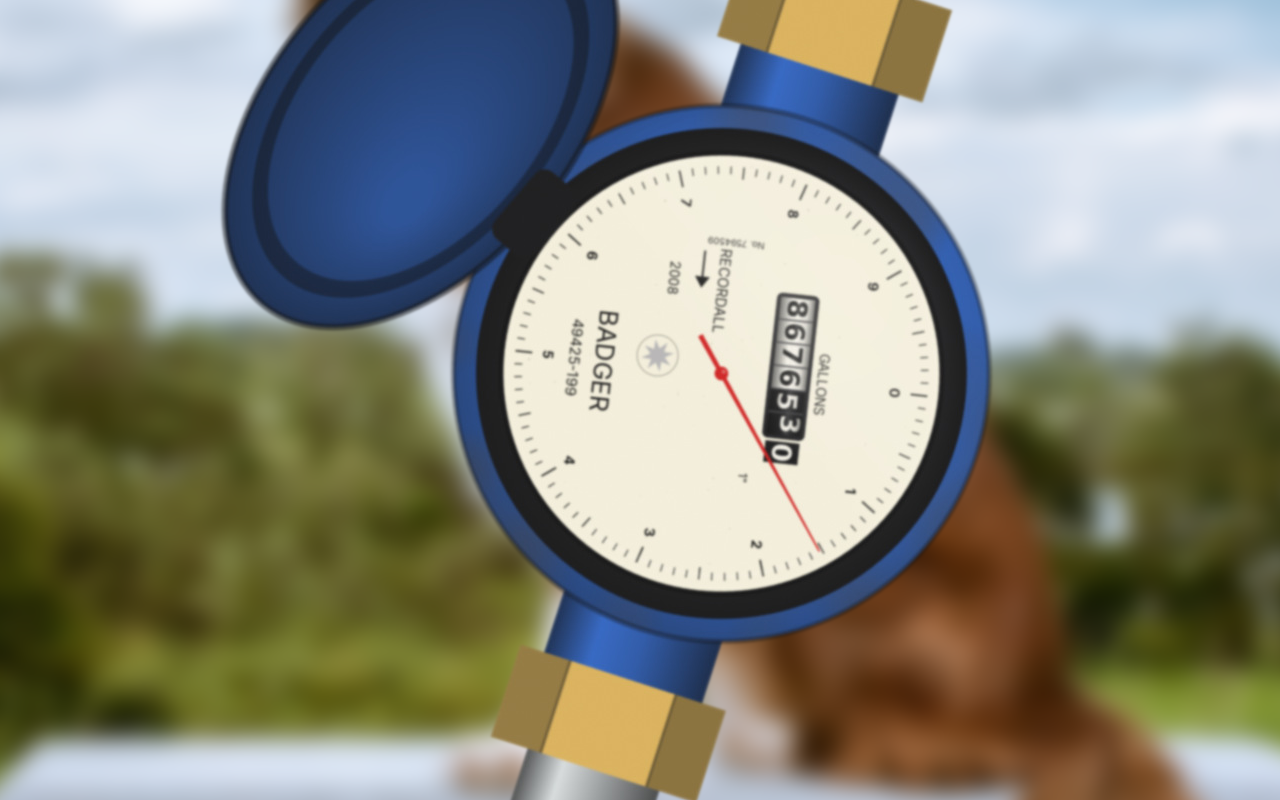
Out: 8676531.5 gal
